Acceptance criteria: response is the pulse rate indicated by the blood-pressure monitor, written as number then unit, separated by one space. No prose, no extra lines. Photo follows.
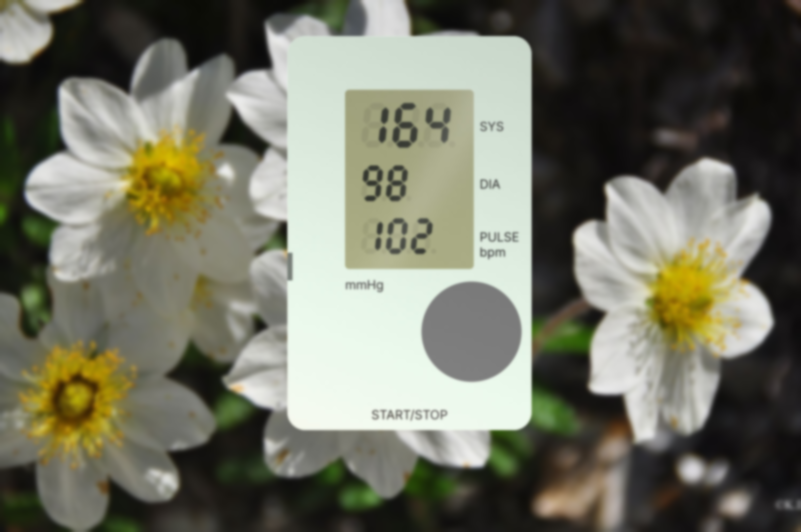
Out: 102 bpm
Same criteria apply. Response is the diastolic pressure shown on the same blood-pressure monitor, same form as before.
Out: 98 mmHg
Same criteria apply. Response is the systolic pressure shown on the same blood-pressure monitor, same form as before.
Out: 164 mmHg
